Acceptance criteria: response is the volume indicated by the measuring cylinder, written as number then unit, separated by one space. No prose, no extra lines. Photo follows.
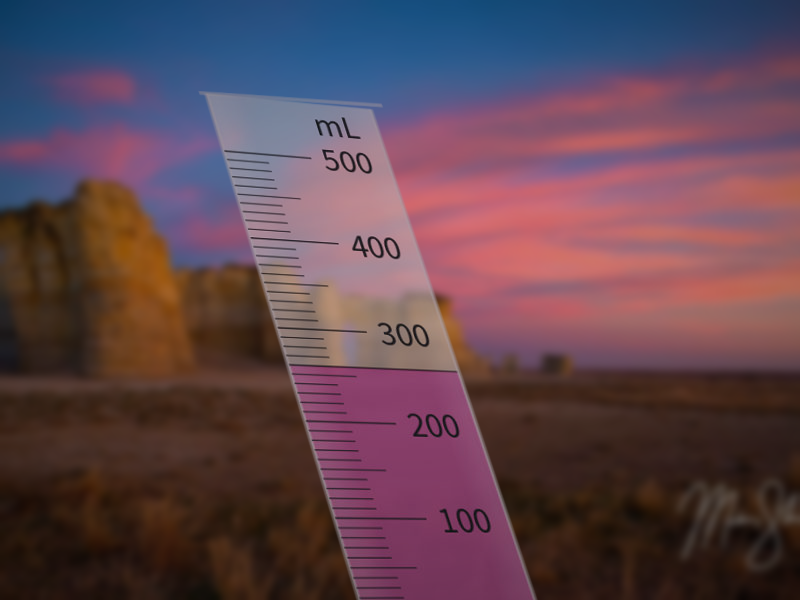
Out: 260 mL
